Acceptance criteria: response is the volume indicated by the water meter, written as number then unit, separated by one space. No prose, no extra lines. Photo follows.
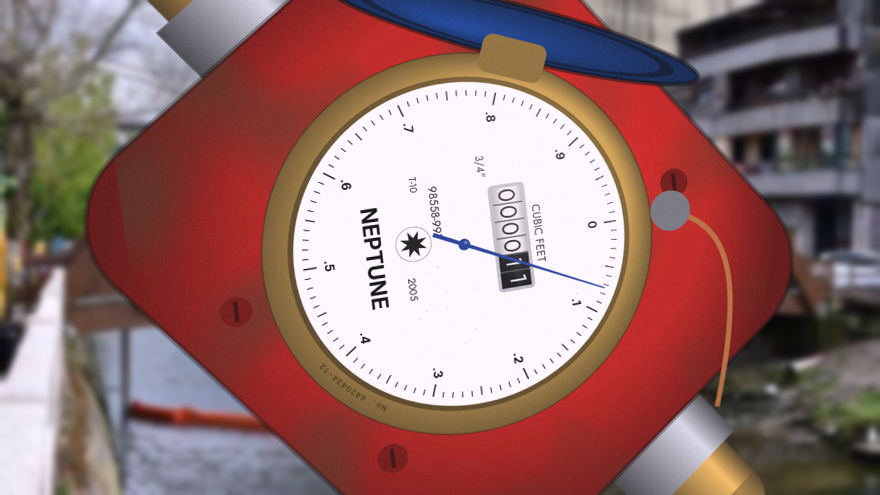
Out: 11.07 ft³
